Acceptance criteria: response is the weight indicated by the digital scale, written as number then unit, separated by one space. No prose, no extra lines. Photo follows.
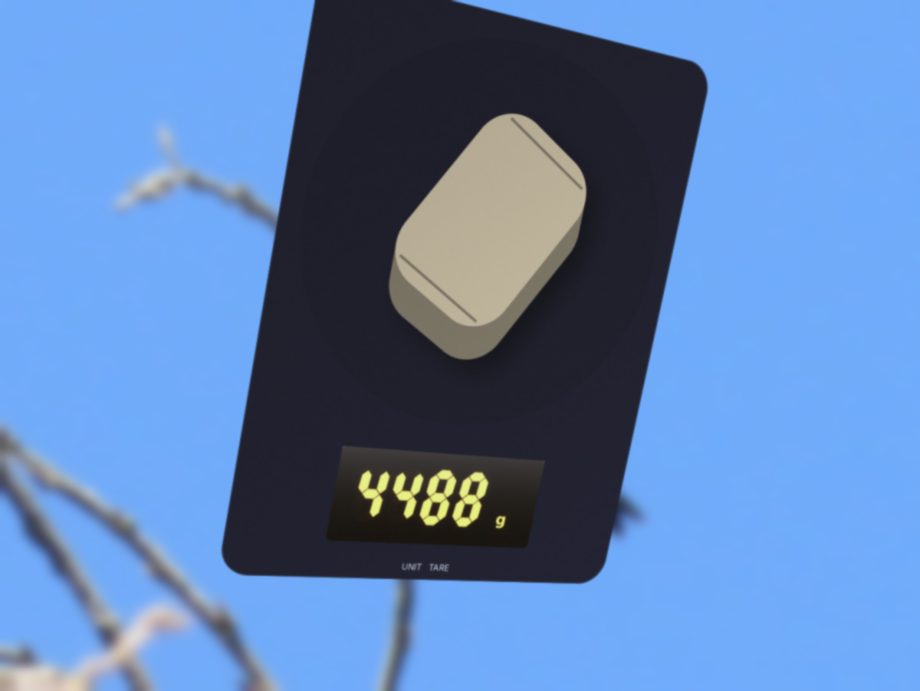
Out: 4488 g
